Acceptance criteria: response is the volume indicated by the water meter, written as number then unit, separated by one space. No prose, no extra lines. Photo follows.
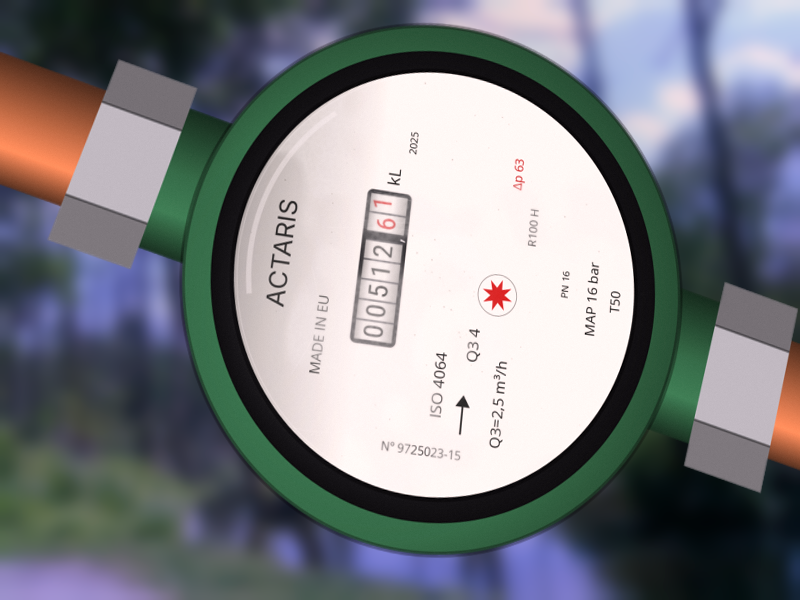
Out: 512.61 kL
